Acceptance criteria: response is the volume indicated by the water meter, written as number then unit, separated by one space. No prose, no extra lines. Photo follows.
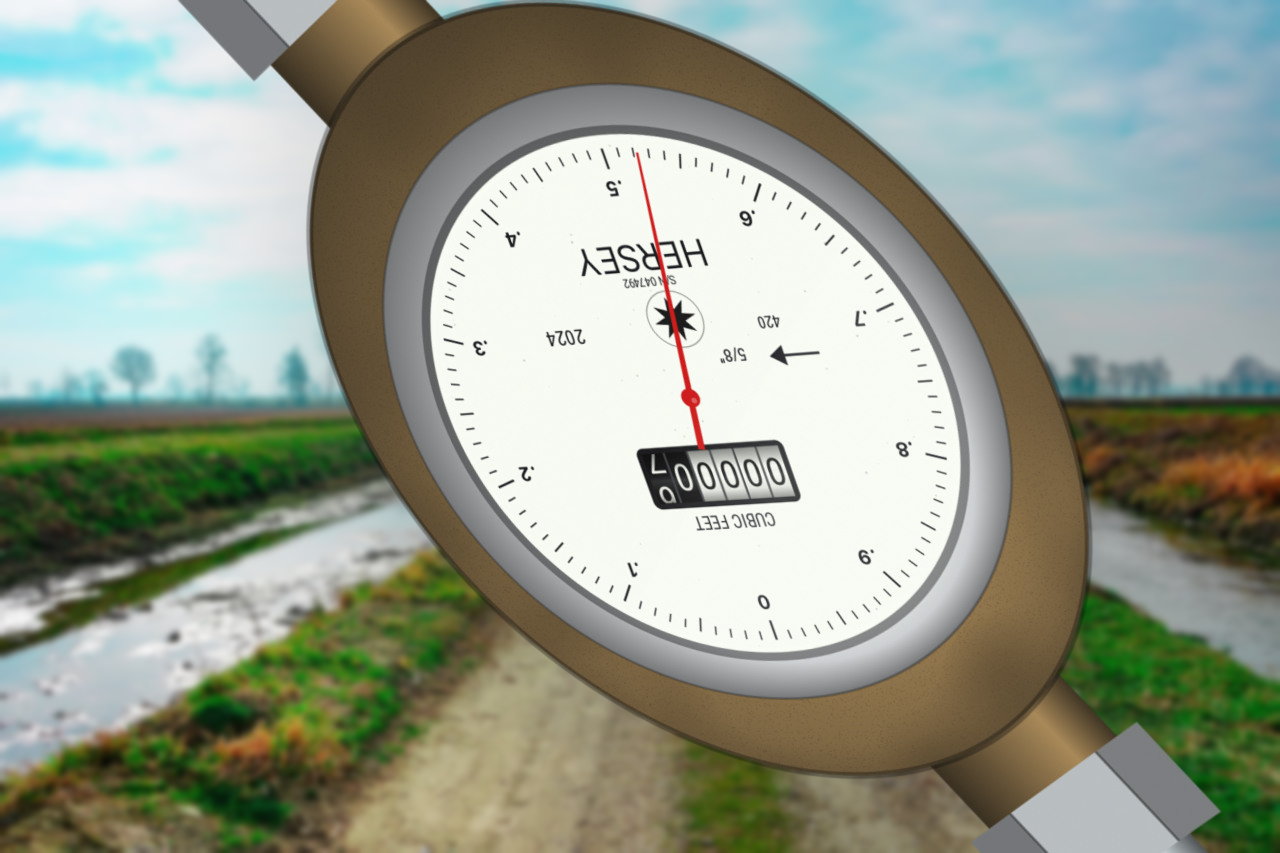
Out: 6.52 ft³
